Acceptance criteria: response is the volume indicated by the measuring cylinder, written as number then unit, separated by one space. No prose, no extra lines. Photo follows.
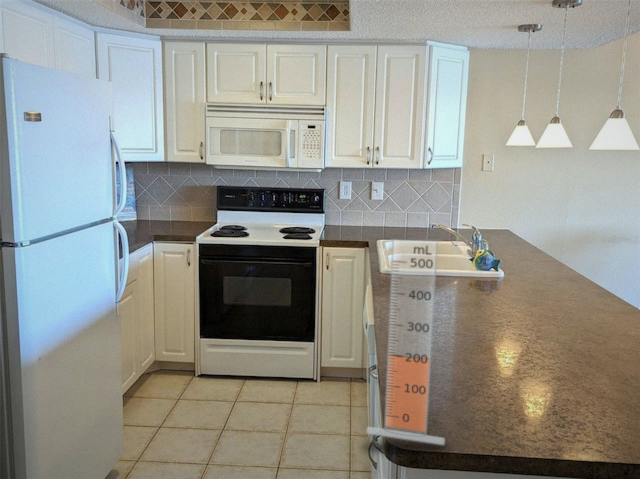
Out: 200 mL
